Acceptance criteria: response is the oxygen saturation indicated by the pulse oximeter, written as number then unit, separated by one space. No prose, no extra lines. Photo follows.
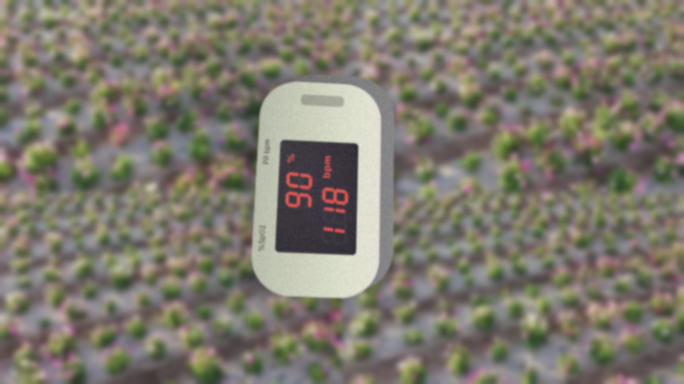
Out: 90 %
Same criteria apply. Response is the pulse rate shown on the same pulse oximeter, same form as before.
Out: 118 bpm
